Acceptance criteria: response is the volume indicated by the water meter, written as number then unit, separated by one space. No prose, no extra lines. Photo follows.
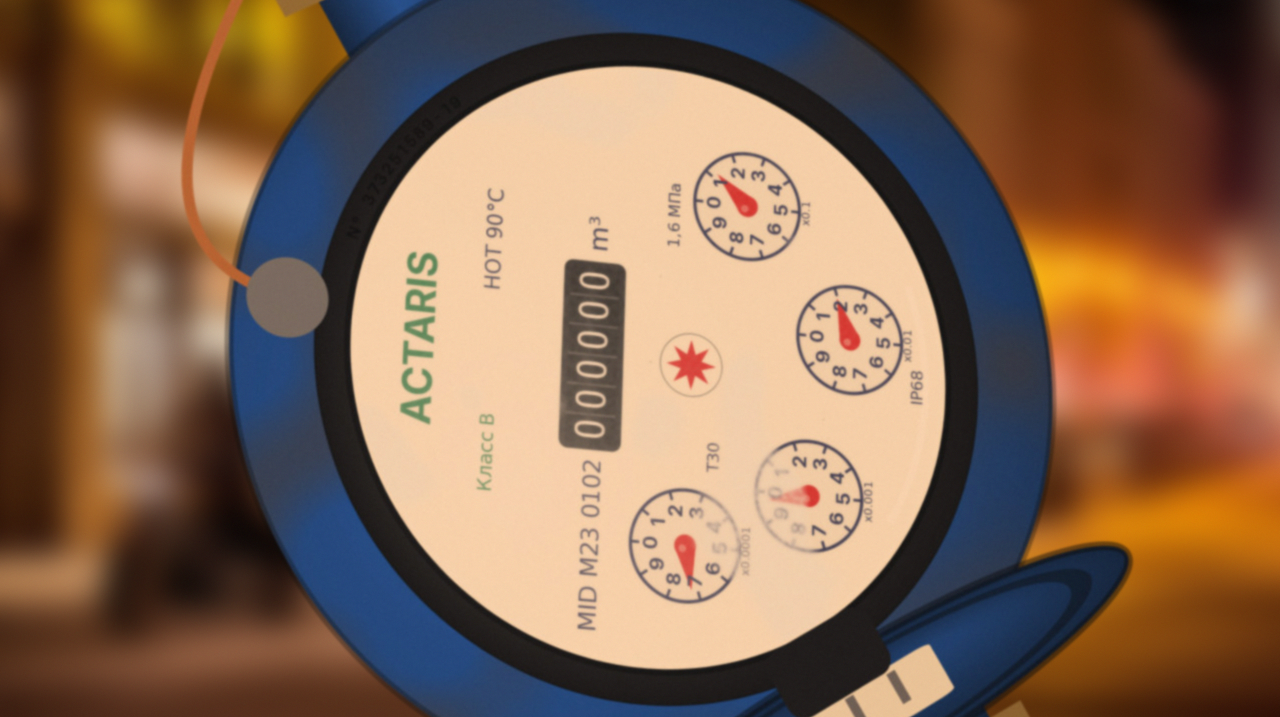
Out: 0.1197 m³
